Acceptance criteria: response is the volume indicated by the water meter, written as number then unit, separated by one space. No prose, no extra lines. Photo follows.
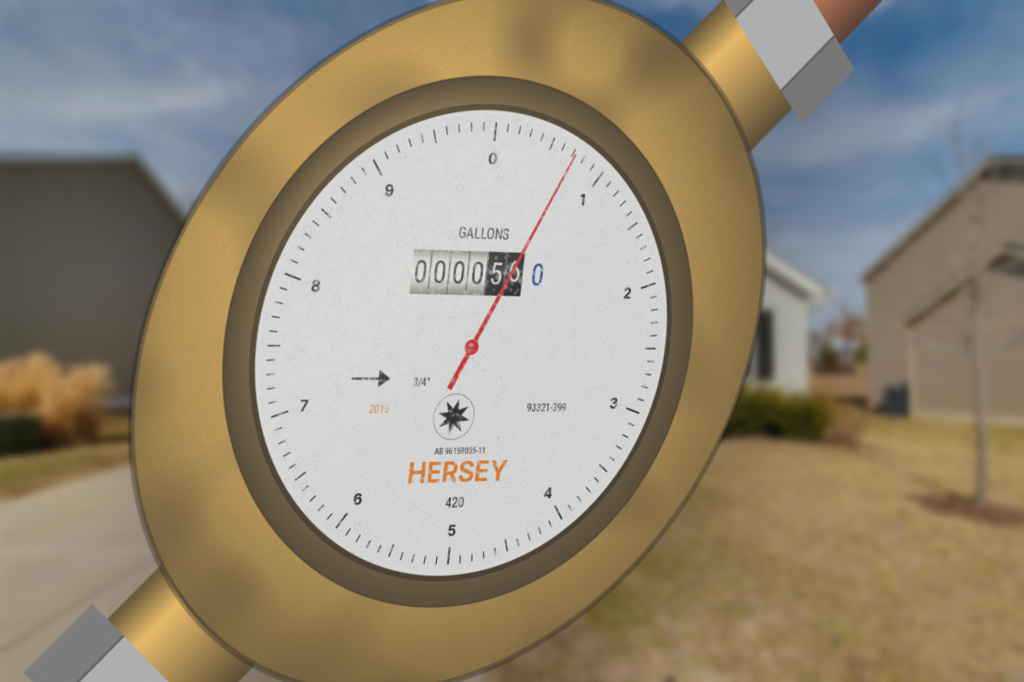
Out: 560.7 gal
